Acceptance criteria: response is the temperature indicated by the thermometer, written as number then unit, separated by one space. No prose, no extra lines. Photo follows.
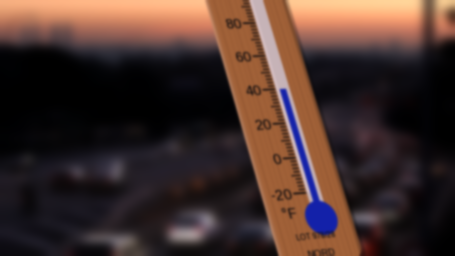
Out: 40 °F
